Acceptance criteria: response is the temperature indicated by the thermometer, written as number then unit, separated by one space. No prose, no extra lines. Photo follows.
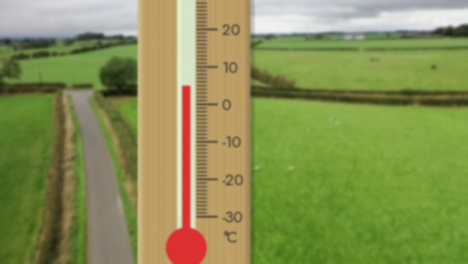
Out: 5 °C
